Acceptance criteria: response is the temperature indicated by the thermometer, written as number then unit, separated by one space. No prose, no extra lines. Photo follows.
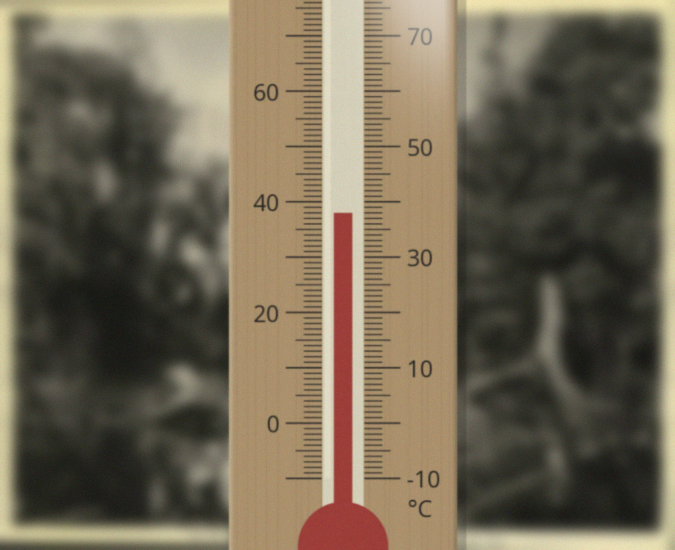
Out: 38 °C
